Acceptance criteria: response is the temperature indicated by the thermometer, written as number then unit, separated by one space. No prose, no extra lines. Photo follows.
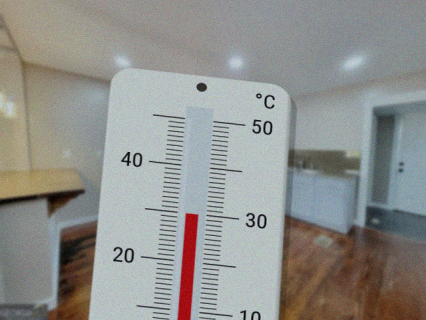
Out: 30 °C
